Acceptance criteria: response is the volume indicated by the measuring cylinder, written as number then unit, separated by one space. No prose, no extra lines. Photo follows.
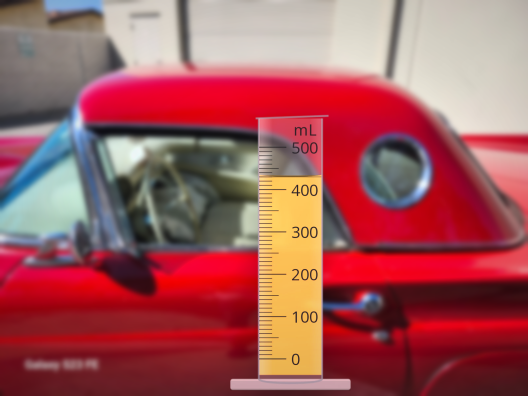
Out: 430 mL
